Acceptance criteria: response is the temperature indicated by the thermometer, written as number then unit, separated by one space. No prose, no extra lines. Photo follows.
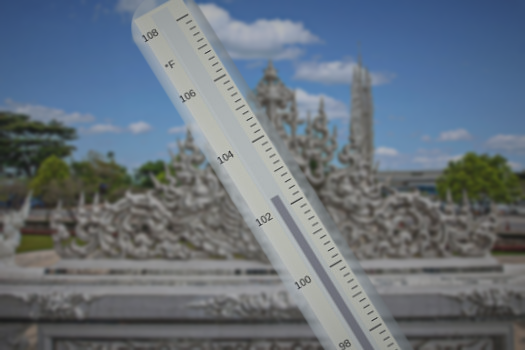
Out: 102.4 °F
